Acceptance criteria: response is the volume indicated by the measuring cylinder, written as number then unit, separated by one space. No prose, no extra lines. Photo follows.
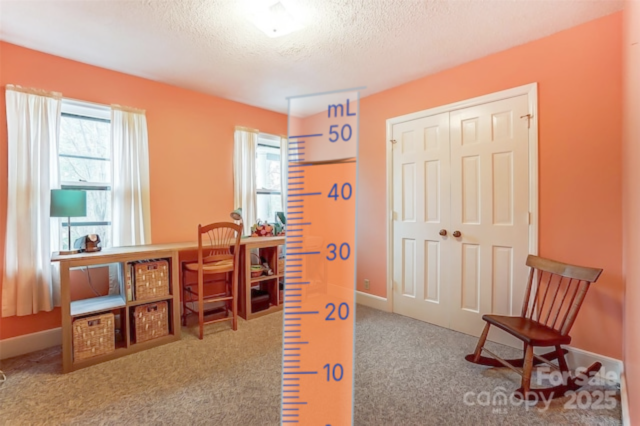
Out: 45 mL
